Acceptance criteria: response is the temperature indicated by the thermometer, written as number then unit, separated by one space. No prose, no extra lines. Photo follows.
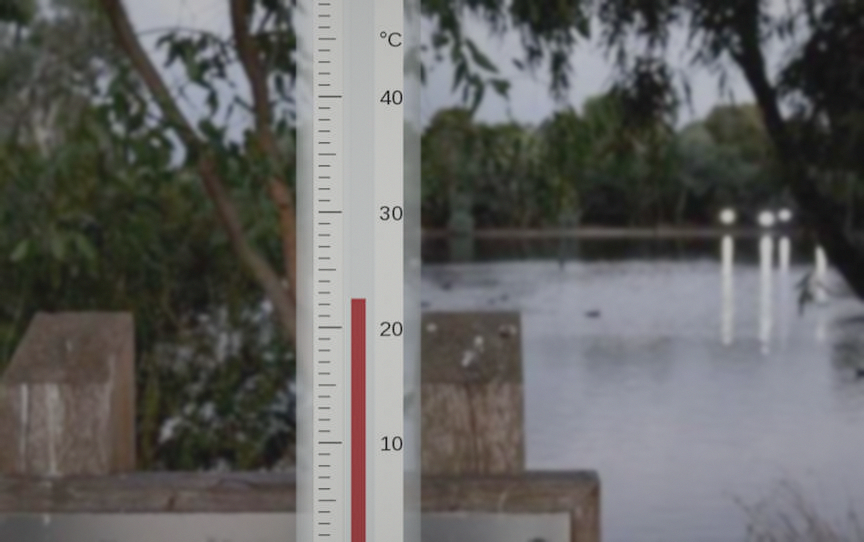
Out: 22.5 °C
